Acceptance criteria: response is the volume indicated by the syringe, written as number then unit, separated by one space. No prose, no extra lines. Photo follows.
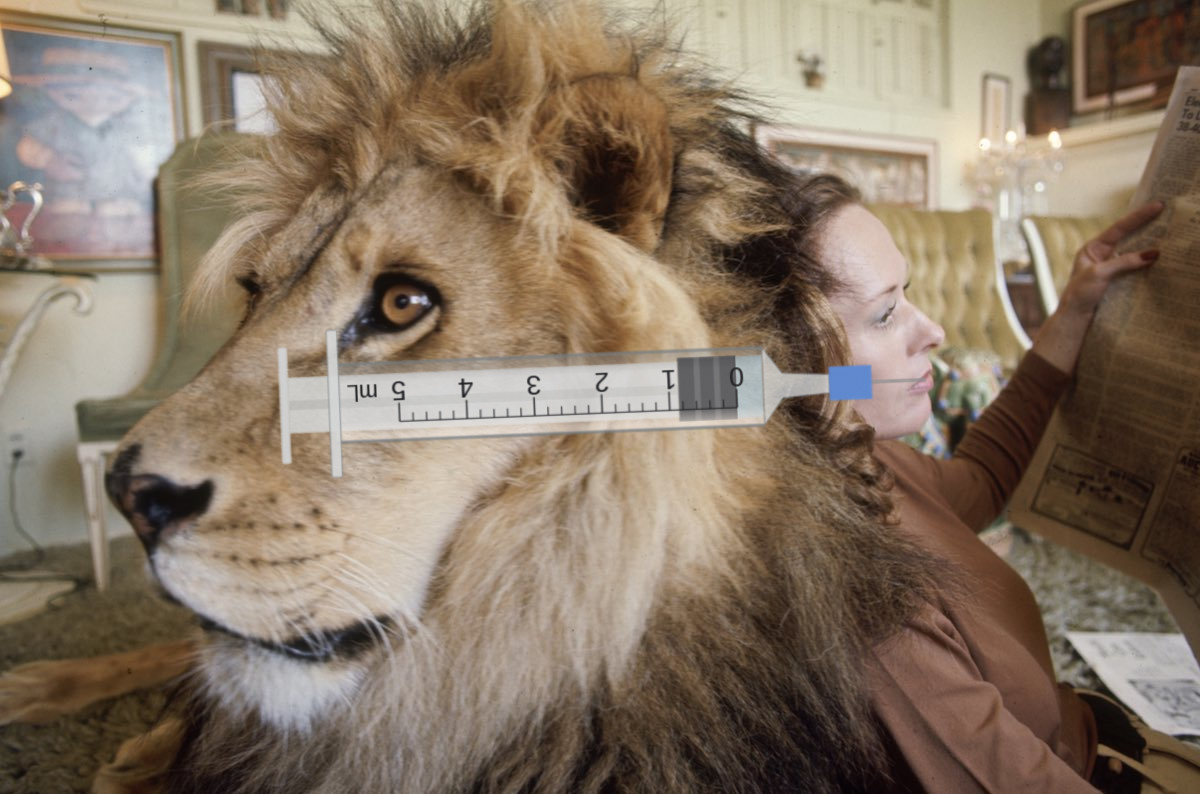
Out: 0 mL
